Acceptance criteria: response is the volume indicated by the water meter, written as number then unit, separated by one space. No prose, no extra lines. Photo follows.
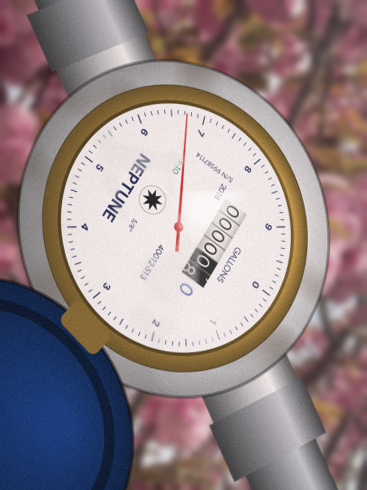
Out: 76.7 gal
